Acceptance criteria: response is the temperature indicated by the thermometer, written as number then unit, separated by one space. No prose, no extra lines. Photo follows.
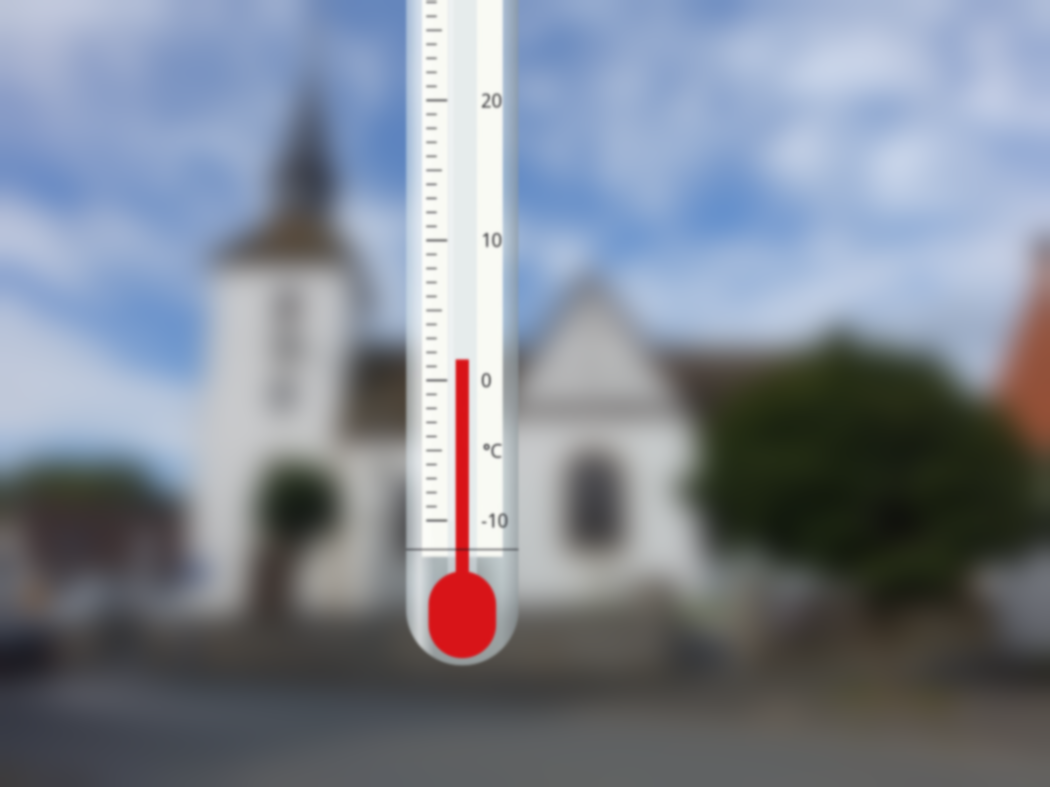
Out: 1.5 °C
